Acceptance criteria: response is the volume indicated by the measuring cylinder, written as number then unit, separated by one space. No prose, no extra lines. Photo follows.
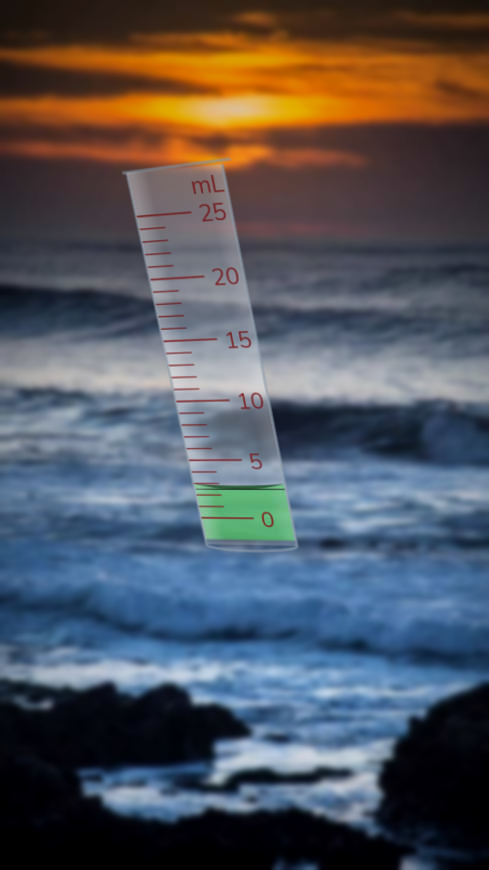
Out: 2.5 mL
